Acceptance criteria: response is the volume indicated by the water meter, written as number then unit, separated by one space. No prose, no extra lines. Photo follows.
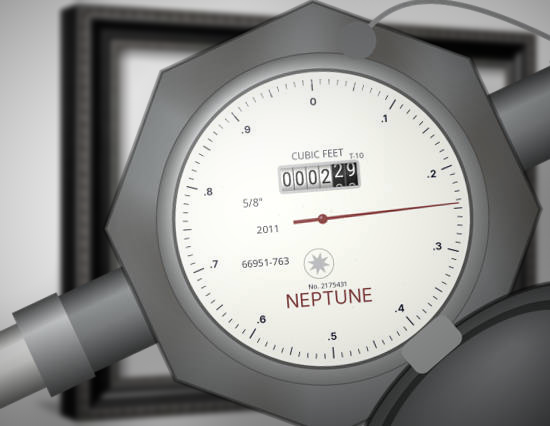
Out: 229.24 ft³
